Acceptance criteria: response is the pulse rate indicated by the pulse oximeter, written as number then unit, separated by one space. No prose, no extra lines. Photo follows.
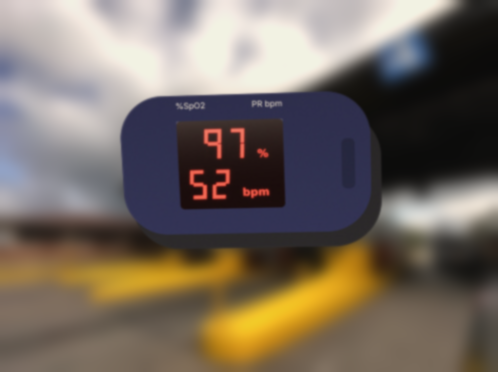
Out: 52 bpm
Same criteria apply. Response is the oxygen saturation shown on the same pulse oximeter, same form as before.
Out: 97 %
